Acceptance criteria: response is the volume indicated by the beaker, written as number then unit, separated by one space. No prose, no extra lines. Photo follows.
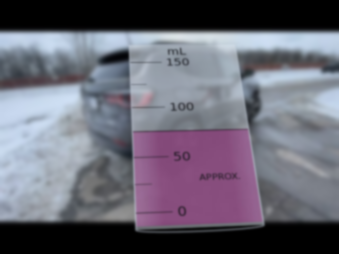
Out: 75 mL
